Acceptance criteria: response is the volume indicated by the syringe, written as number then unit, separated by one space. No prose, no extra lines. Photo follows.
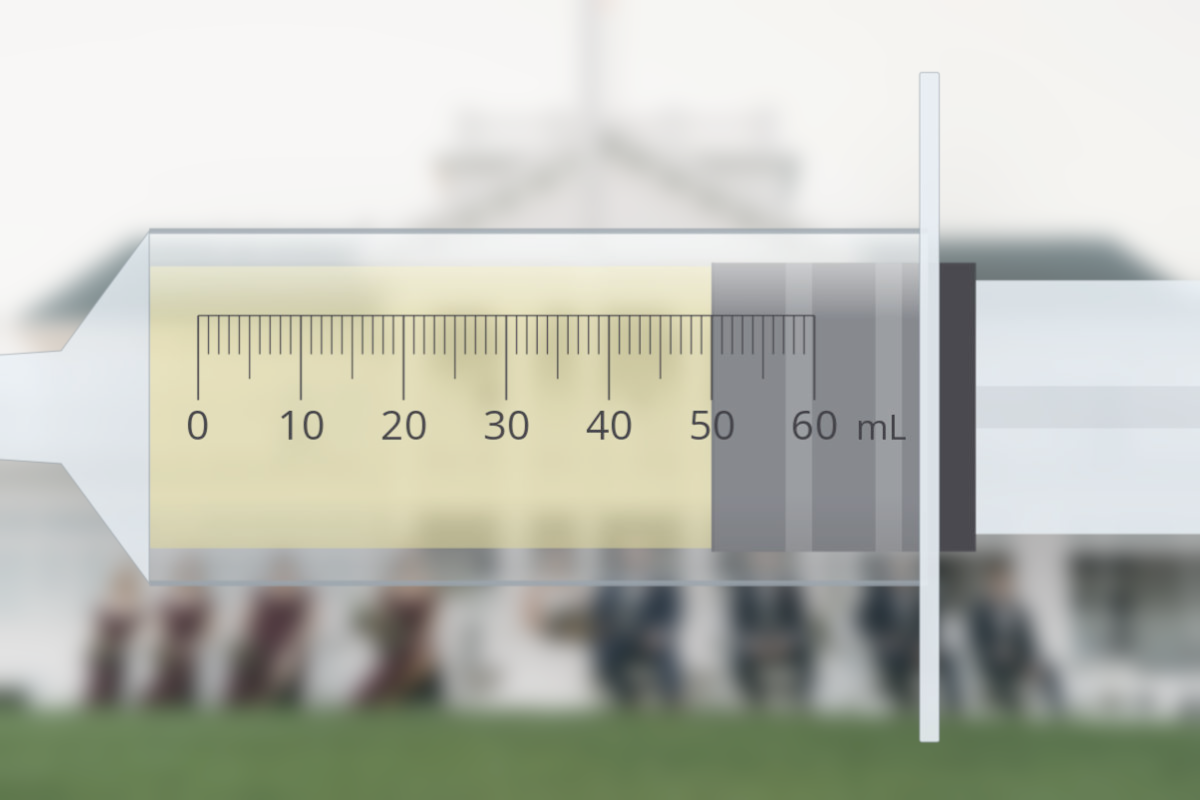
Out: 50 mL
